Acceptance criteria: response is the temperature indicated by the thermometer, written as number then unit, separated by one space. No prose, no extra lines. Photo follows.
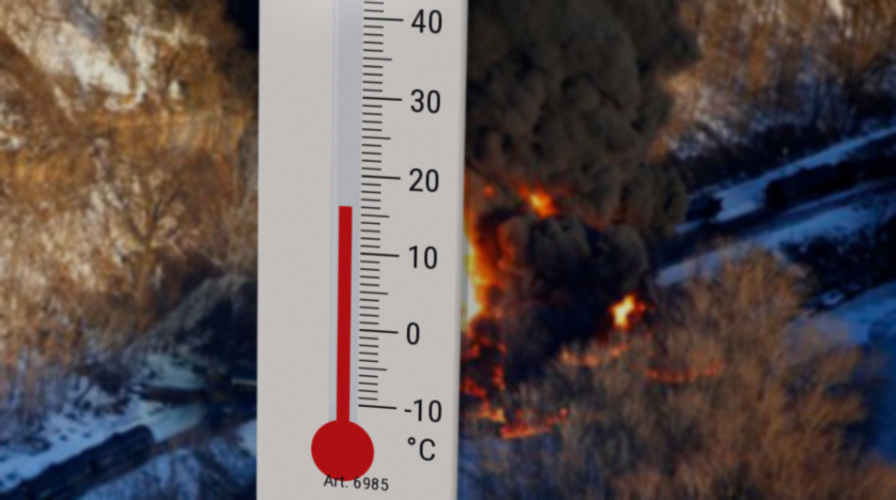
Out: 16 °C
